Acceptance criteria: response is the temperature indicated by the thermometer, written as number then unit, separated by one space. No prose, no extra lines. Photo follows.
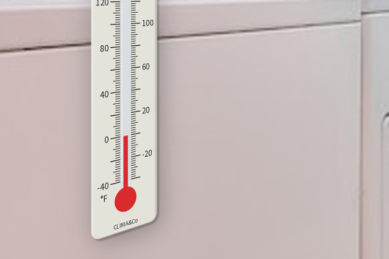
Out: 0 °F
